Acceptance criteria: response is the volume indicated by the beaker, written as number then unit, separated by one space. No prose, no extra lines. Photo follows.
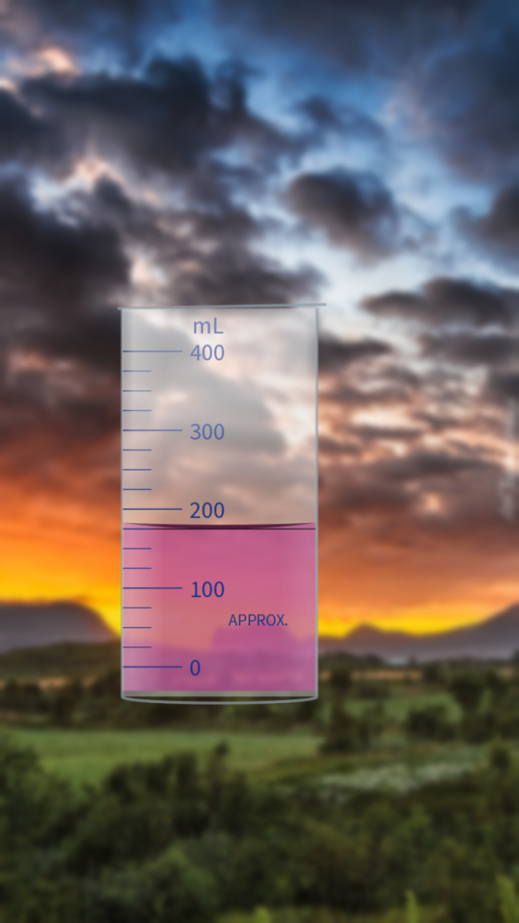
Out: 175 mL
